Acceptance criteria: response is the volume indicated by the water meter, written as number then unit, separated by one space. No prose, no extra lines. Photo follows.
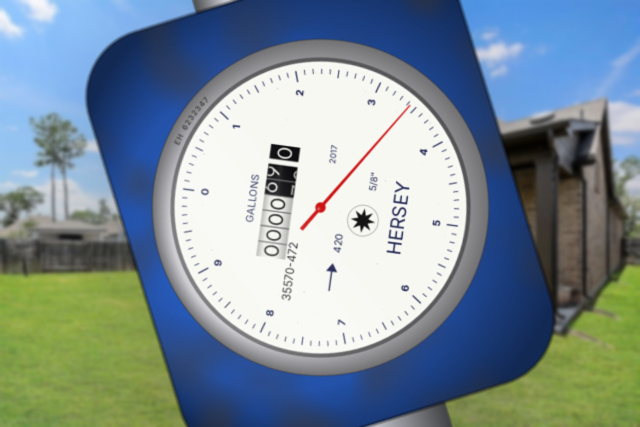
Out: 693.4 gal
